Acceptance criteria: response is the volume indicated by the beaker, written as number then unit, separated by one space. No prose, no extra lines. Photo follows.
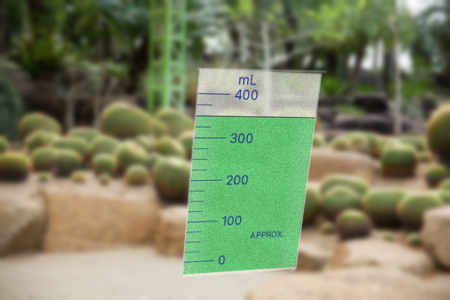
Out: 350 mL
